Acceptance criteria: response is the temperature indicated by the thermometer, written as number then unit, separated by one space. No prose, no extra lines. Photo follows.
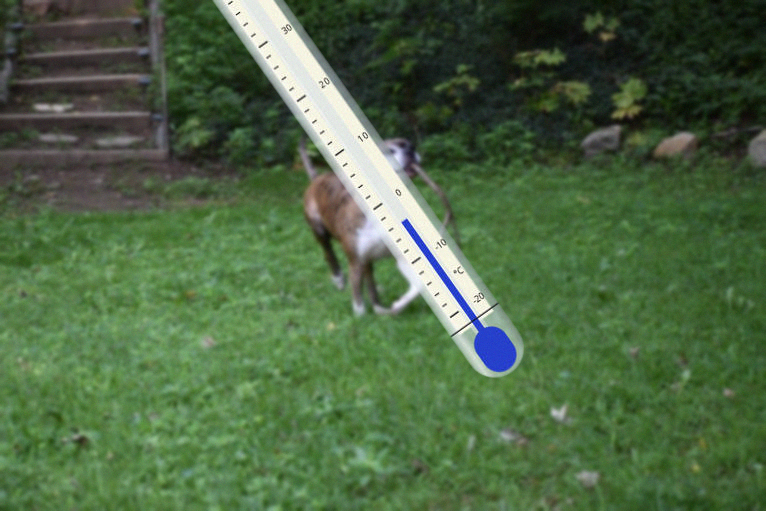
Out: -4 °C
